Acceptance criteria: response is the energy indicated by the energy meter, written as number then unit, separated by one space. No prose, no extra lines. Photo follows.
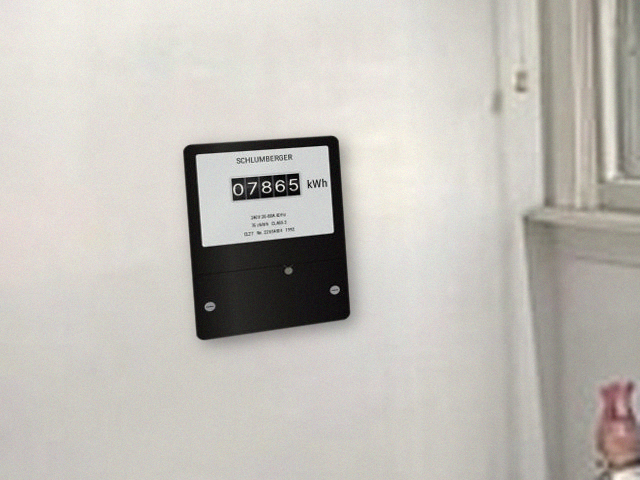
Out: 7865 kWh
